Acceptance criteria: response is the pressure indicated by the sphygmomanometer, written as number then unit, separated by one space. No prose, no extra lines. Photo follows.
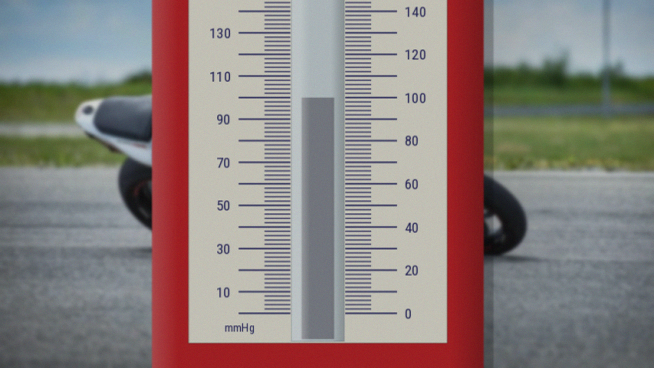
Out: 100 mmHg
